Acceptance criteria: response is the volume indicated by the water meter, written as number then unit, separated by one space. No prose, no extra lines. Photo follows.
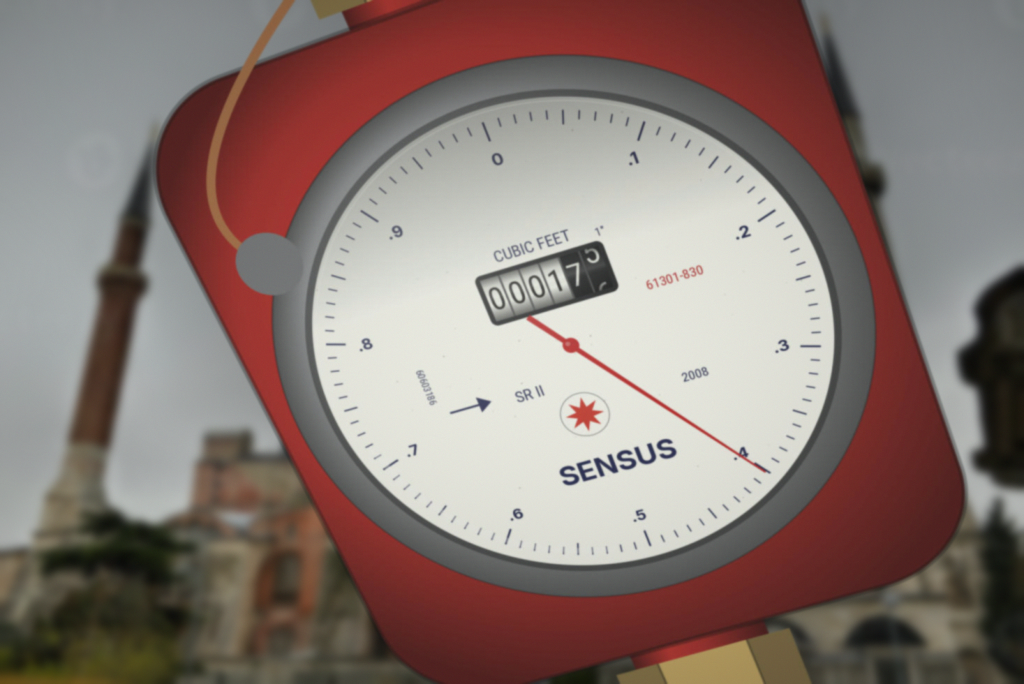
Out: 175.40 ft³
